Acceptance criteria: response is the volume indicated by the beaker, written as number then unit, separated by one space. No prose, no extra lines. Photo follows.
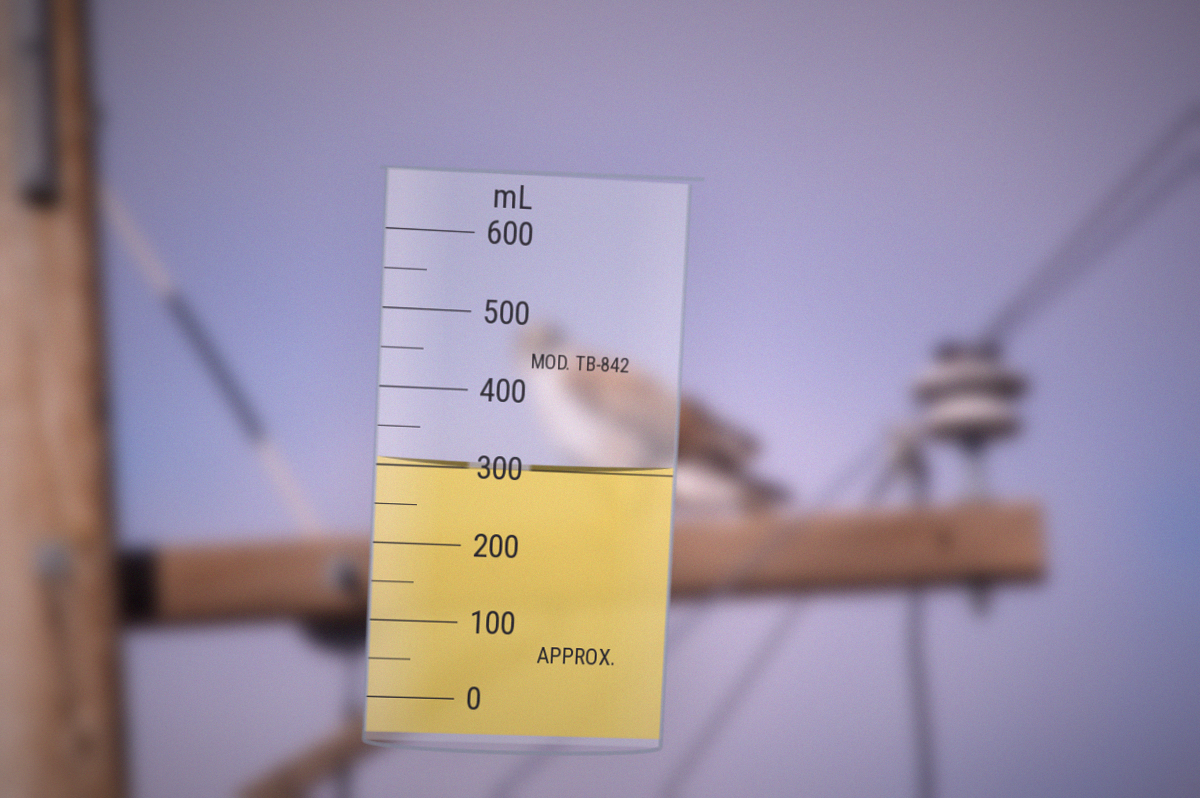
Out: 300 mL
